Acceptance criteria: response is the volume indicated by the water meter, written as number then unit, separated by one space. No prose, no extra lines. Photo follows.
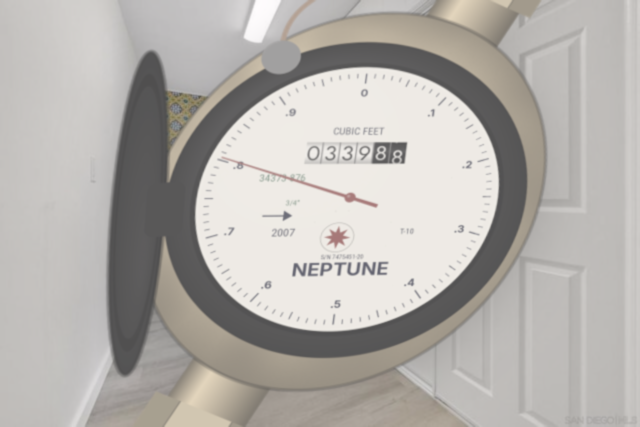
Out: 33987.80 ft³
